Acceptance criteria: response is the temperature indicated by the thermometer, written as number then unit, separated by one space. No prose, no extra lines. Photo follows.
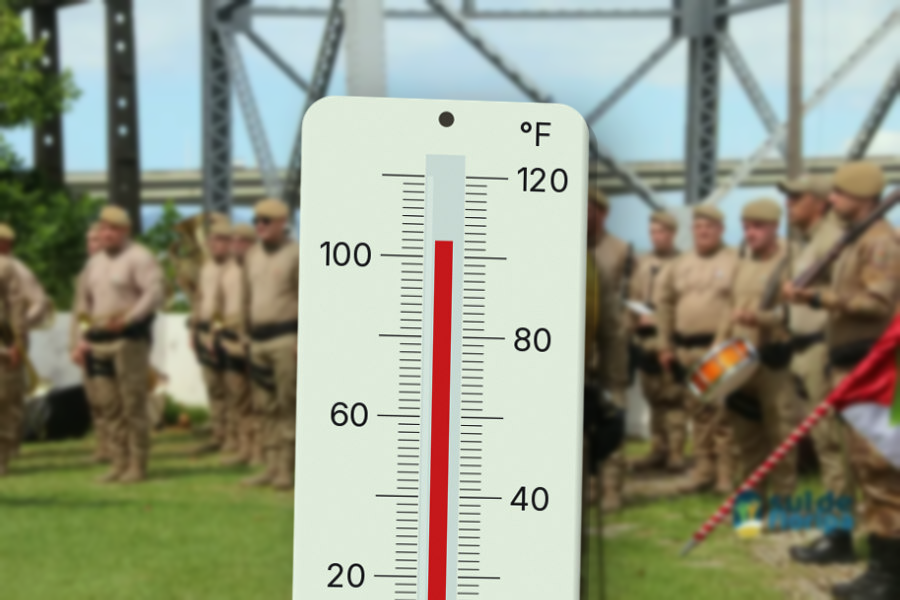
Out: 104 °F
